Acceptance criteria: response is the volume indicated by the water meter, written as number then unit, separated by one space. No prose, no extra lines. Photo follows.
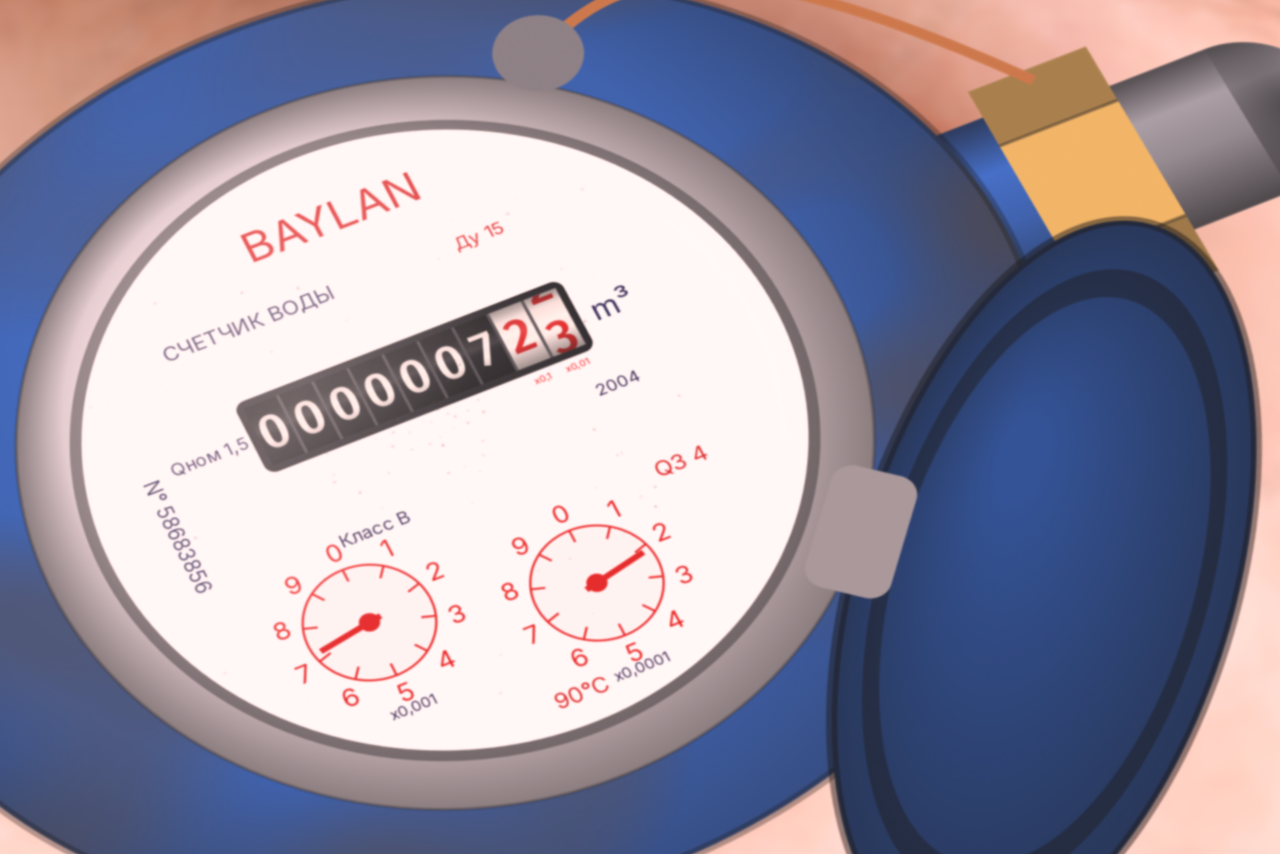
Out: 7.2272 m³
